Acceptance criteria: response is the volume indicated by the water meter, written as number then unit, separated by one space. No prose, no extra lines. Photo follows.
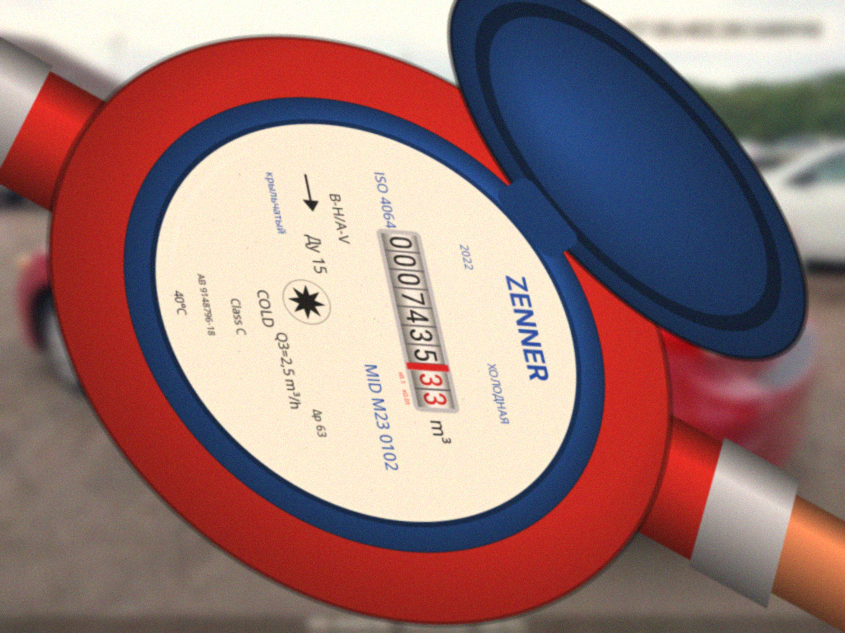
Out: 7435.33 m³
